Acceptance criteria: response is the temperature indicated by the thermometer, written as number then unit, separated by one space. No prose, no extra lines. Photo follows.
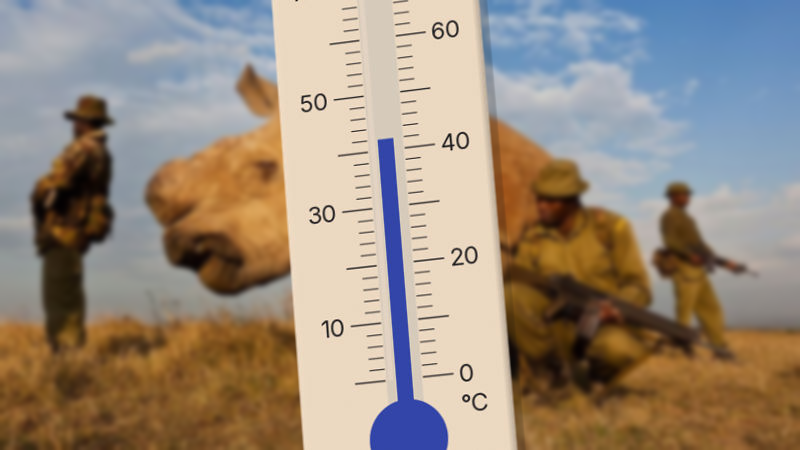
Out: 42 °C
